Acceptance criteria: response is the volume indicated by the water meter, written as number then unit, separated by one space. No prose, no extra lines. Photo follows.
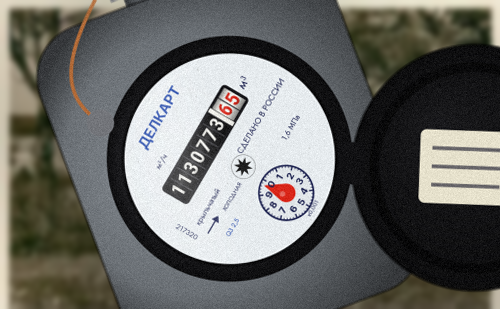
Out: 1130773.649 m³
